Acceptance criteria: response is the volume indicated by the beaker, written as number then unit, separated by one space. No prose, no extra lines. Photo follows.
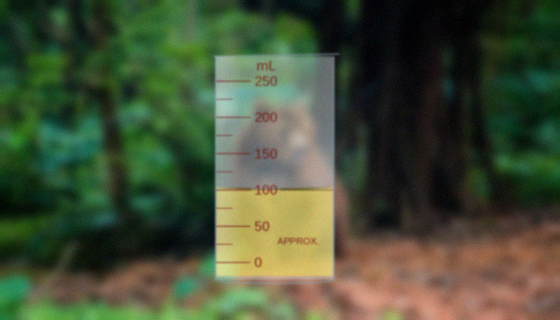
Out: 100 mL
